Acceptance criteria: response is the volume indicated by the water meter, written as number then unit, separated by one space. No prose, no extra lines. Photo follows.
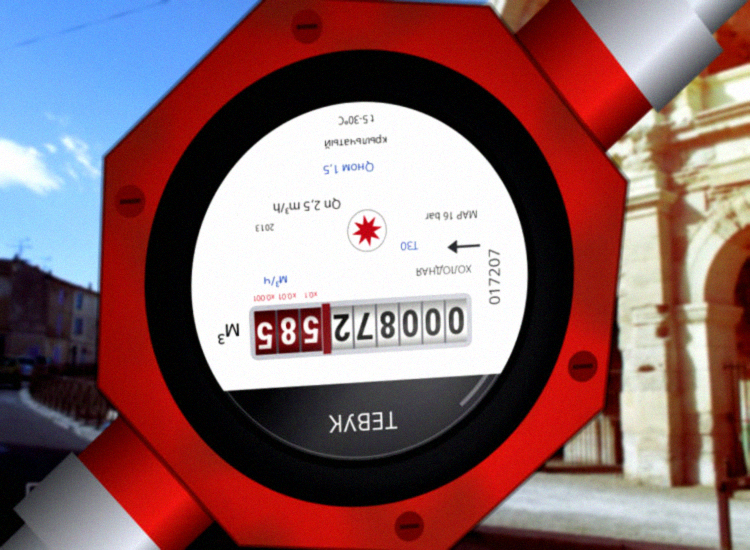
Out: 872.585 m³
